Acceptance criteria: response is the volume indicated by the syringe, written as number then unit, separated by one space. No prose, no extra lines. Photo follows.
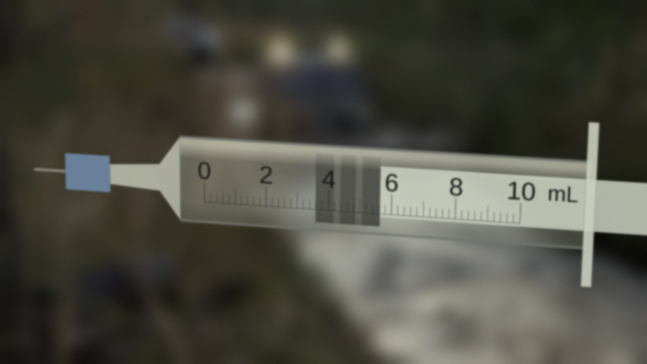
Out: 3.6 mL
